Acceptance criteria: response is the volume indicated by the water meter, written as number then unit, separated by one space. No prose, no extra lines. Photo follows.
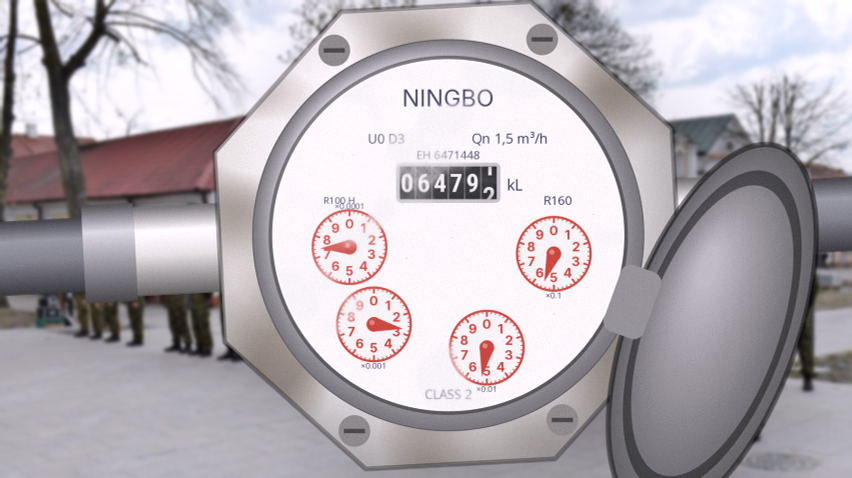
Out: 64791.5527 kL
